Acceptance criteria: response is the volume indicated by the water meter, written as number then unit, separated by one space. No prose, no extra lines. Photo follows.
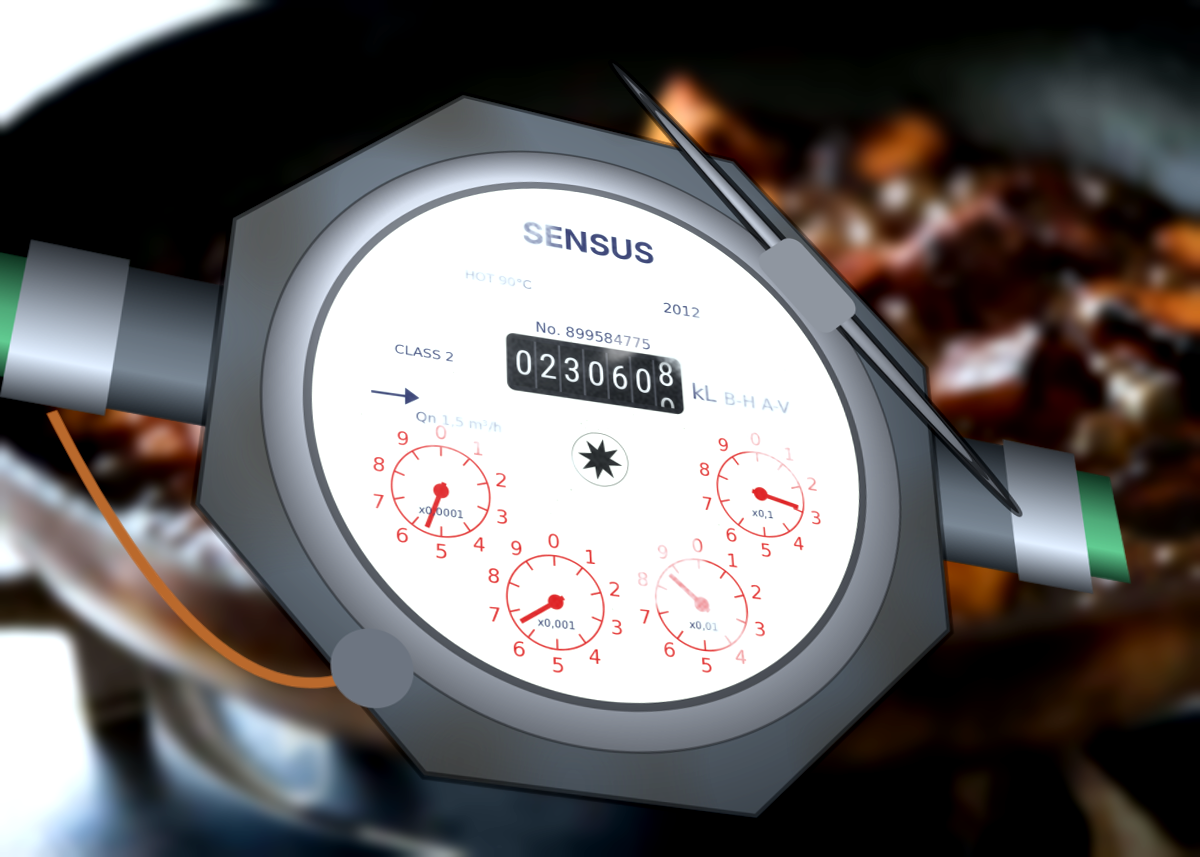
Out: 230608.2865 kL
